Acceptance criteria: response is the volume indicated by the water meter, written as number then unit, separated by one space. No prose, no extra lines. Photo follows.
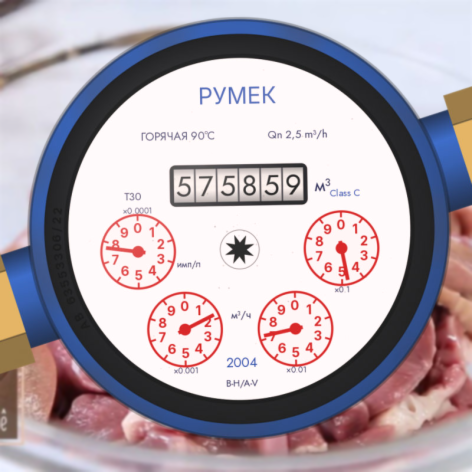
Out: 575859.4717 m³
